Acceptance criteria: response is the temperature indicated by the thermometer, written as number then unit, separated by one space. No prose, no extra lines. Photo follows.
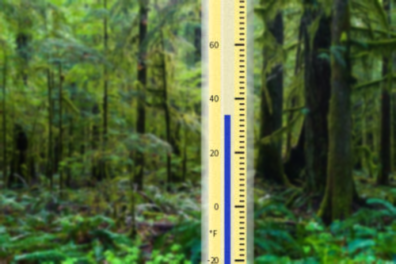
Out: 34 °F
